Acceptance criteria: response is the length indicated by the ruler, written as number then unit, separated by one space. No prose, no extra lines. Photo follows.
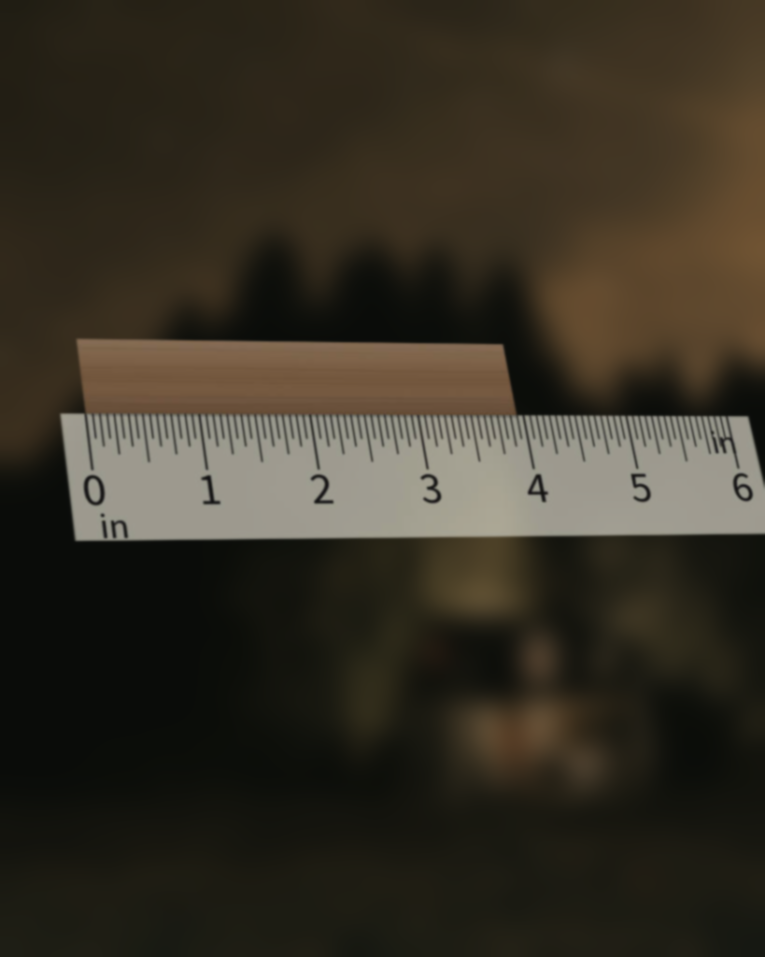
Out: 3.9375 in
